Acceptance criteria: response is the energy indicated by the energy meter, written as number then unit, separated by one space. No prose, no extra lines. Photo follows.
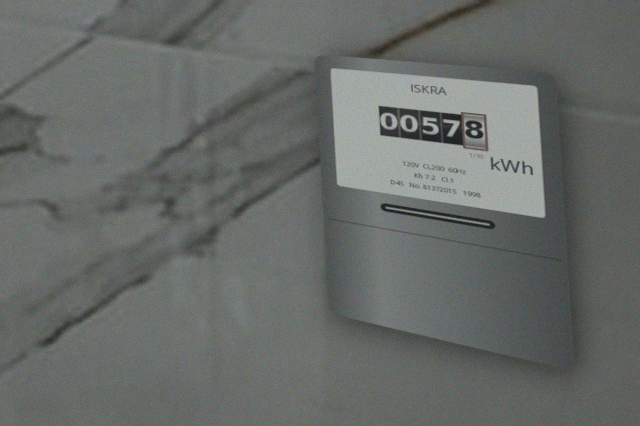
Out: 57.8 kWh
